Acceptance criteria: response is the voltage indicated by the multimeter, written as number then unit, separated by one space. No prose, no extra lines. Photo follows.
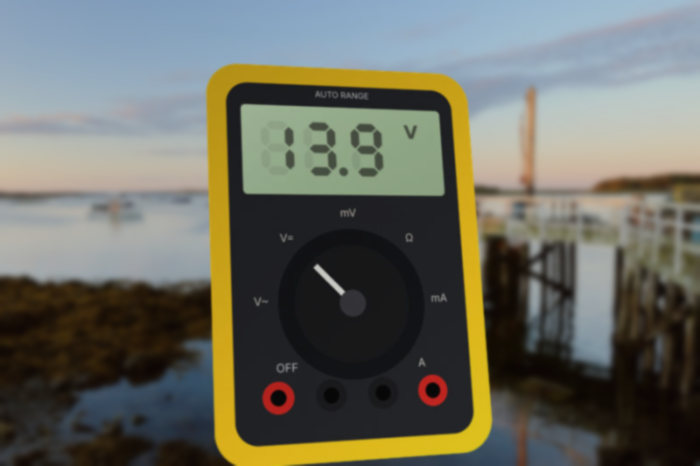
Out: 13.9 V
